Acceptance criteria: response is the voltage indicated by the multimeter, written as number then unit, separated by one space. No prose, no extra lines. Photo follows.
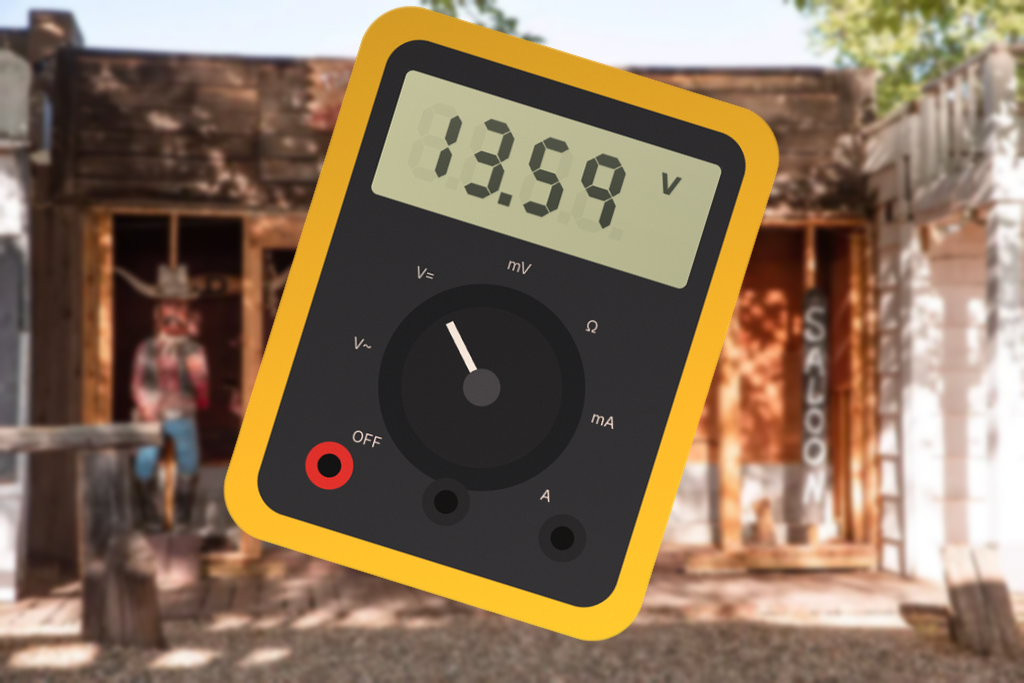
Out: 13.59 V
